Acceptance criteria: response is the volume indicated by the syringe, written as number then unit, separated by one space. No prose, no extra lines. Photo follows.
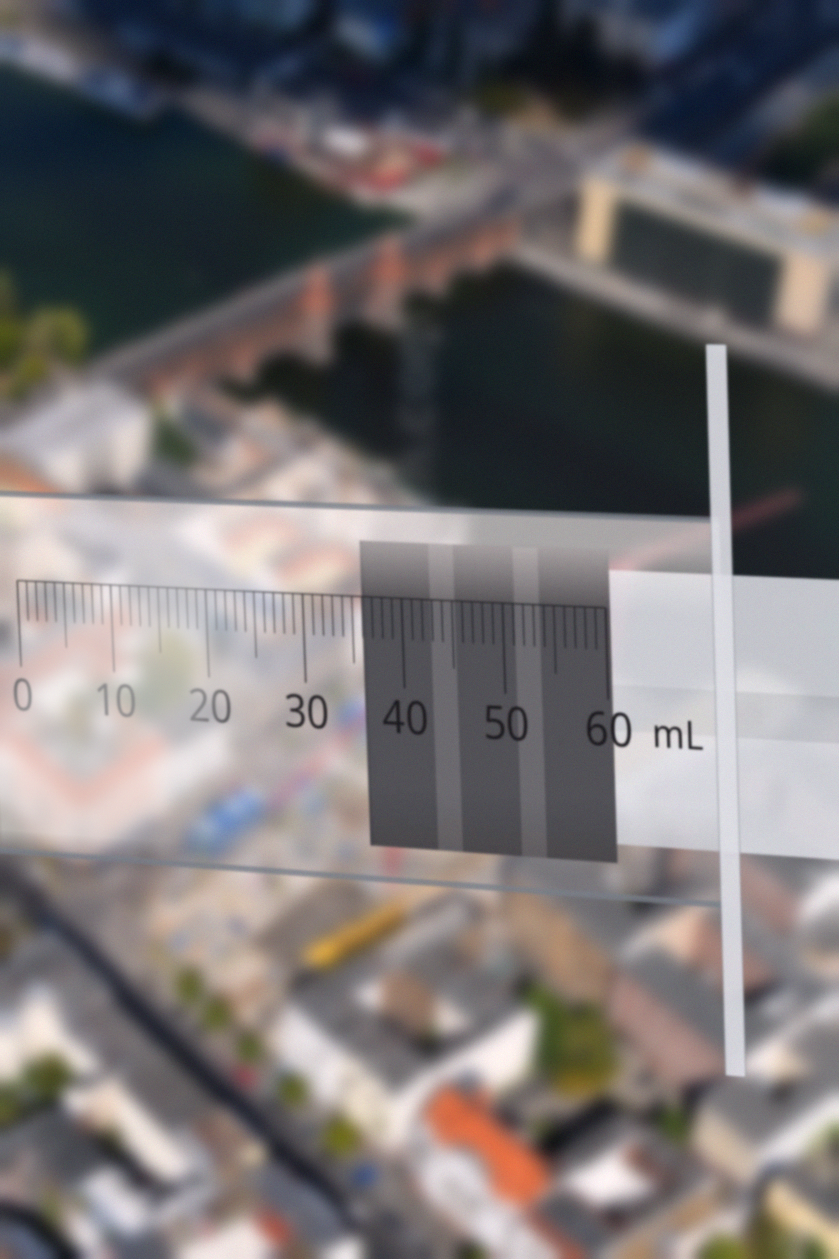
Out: 36 mL
